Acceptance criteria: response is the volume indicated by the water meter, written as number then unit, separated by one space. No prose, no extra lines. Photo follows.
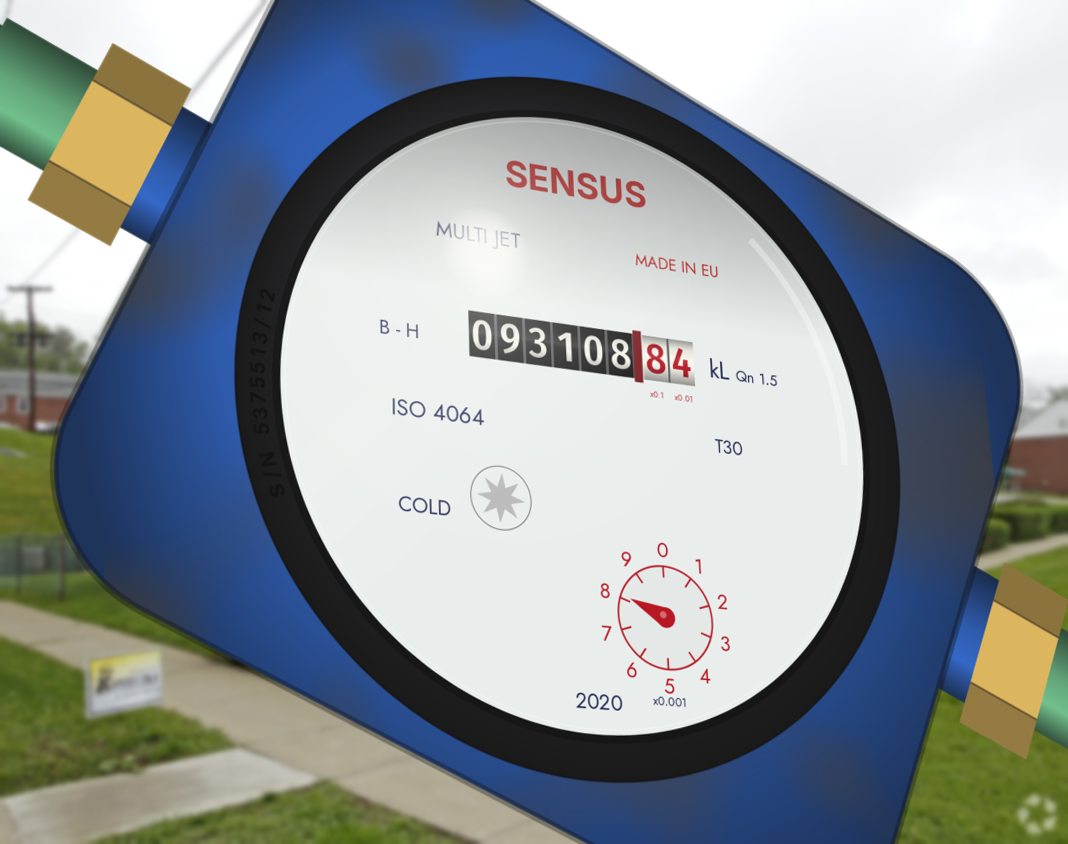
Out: 93108.848 kL
